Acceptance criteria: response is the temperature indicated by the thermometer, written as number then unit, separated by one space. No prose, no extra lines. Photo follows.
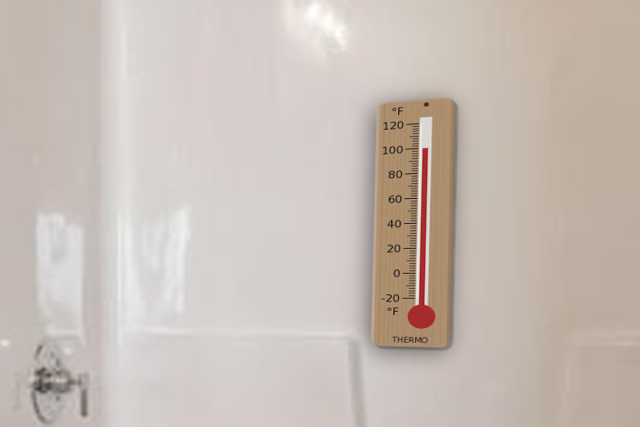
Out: 100 °F
